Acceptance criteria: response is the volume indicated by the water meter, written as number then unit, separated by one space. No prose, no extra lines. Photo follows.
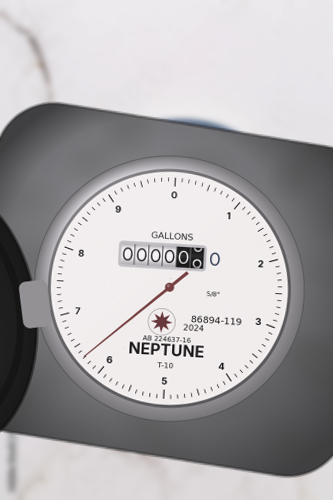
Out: 86.3 gal
